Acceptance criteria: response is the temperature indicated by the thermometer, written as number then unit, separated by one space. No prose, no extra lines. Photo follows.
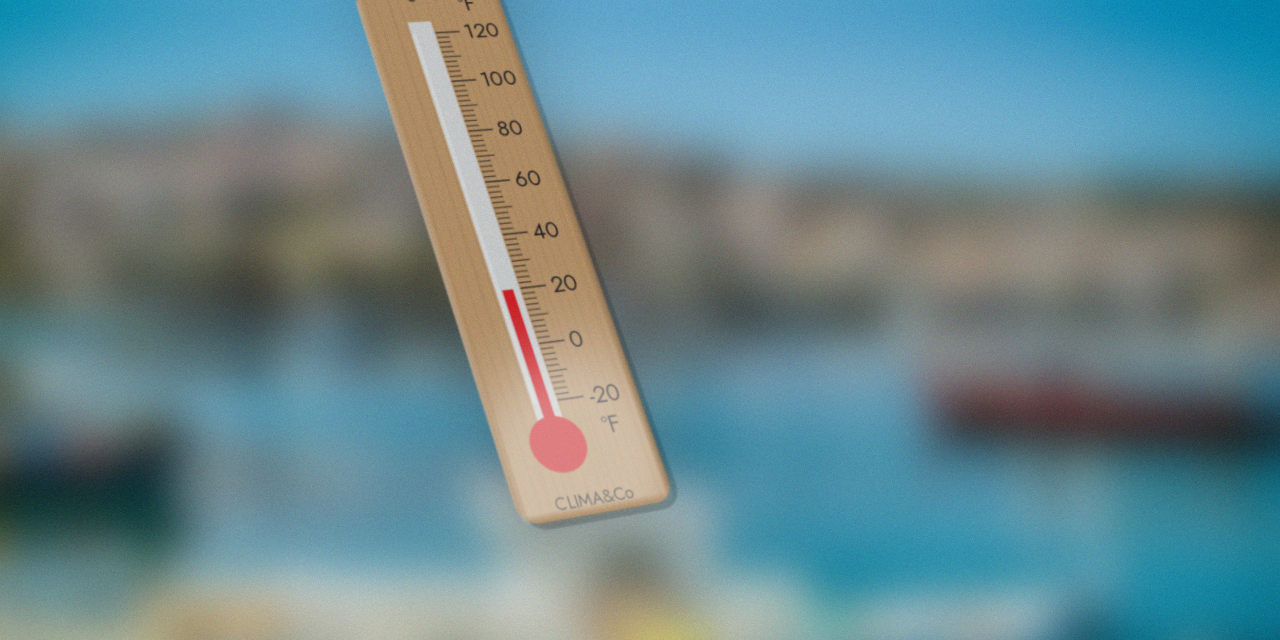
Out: 20 °F
